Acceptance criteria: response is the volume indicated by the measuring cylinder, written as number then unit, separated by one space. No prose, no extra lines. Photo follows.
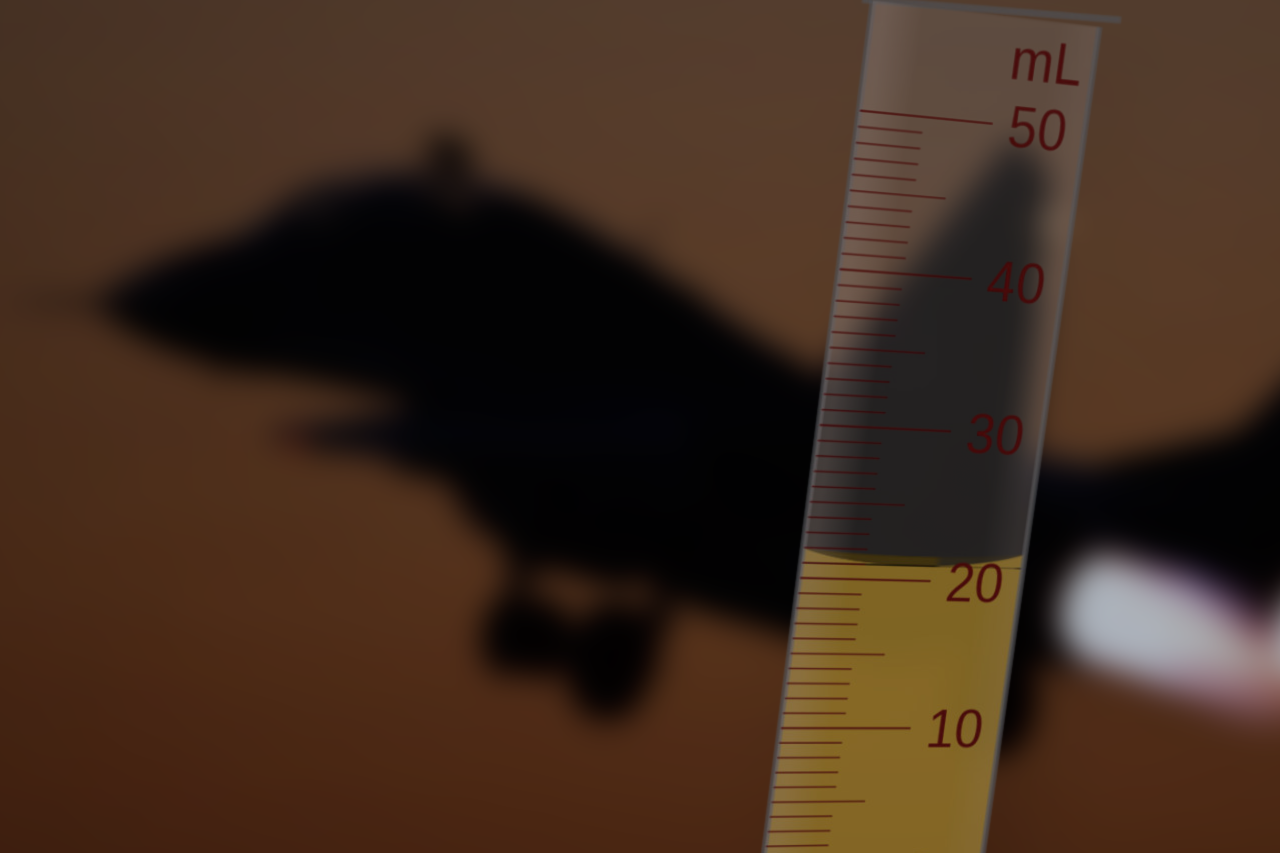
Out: 21 mL
